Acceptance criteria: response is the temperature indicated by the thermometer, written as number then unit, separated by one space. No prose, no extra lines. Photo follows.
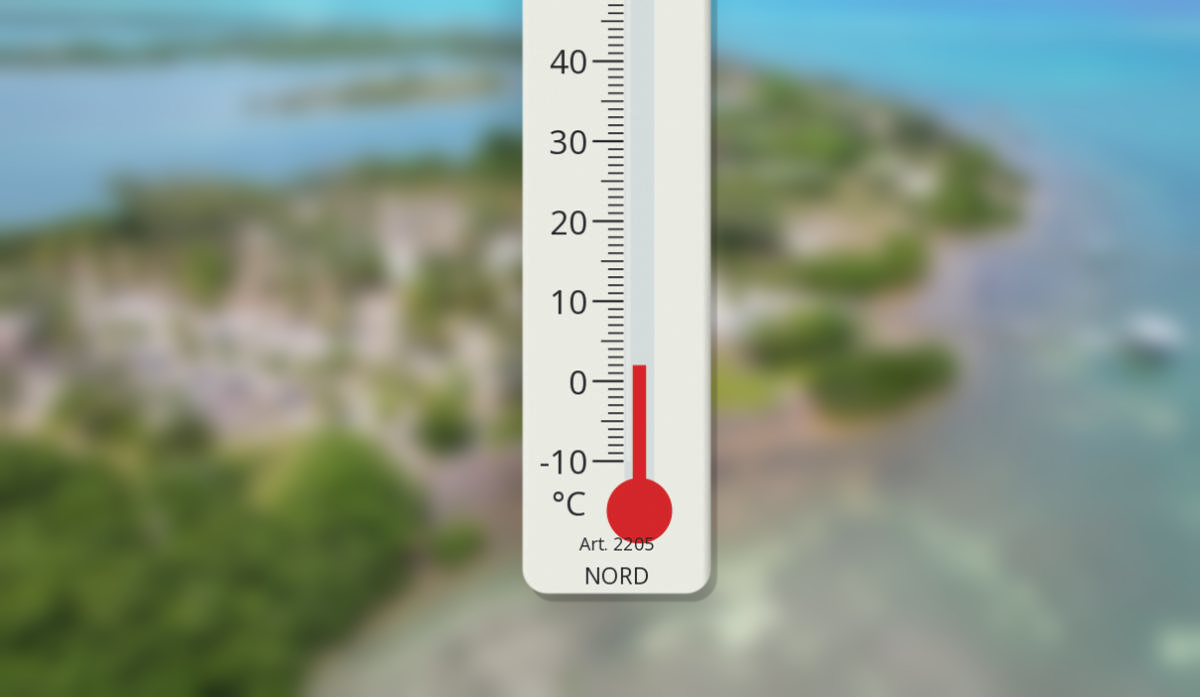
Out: 2 °C
